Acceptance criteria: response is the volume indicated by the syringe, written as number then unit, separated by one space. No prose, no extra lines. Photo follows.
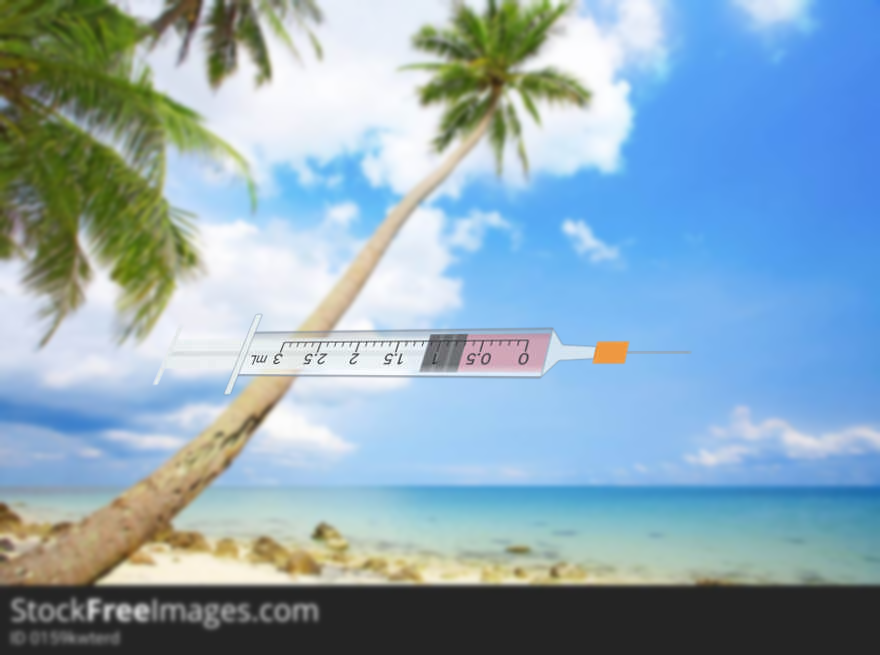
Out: 0.7 mL
